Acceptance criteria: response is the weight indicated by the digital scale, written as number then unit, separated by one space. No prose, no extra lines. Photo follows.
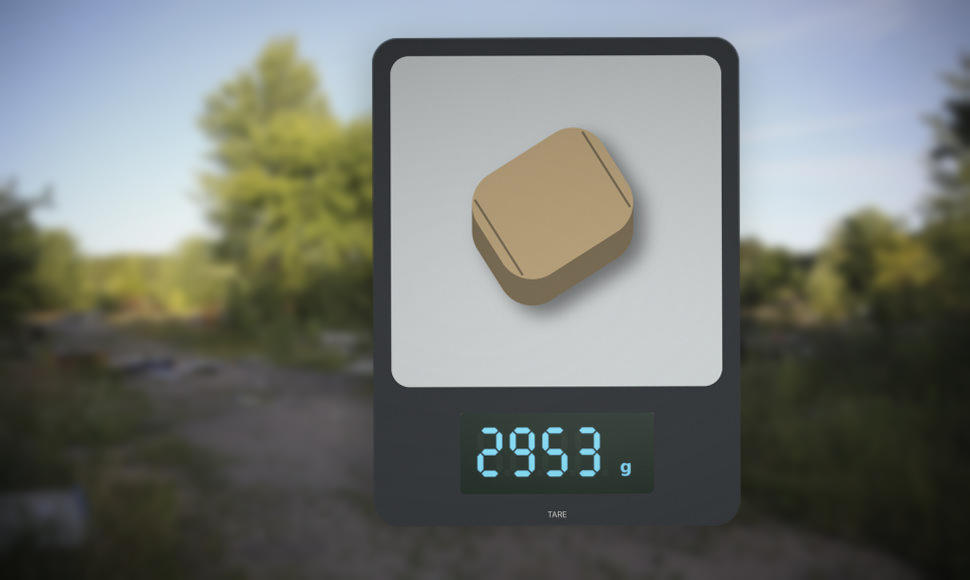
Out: 2953 g
